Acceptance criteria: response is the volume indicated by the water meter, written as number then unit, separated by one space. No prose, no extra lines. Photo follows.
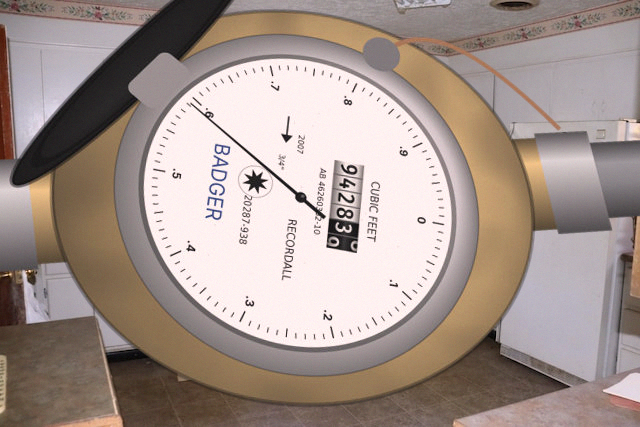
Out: 942838.59 ft³
